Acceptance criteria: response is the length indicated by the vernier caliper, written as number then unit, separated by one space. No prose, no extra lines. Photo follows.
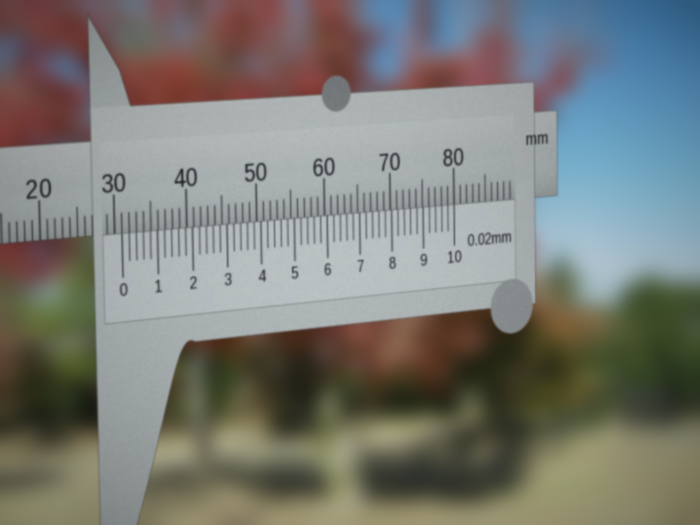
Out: 31.0 mm
